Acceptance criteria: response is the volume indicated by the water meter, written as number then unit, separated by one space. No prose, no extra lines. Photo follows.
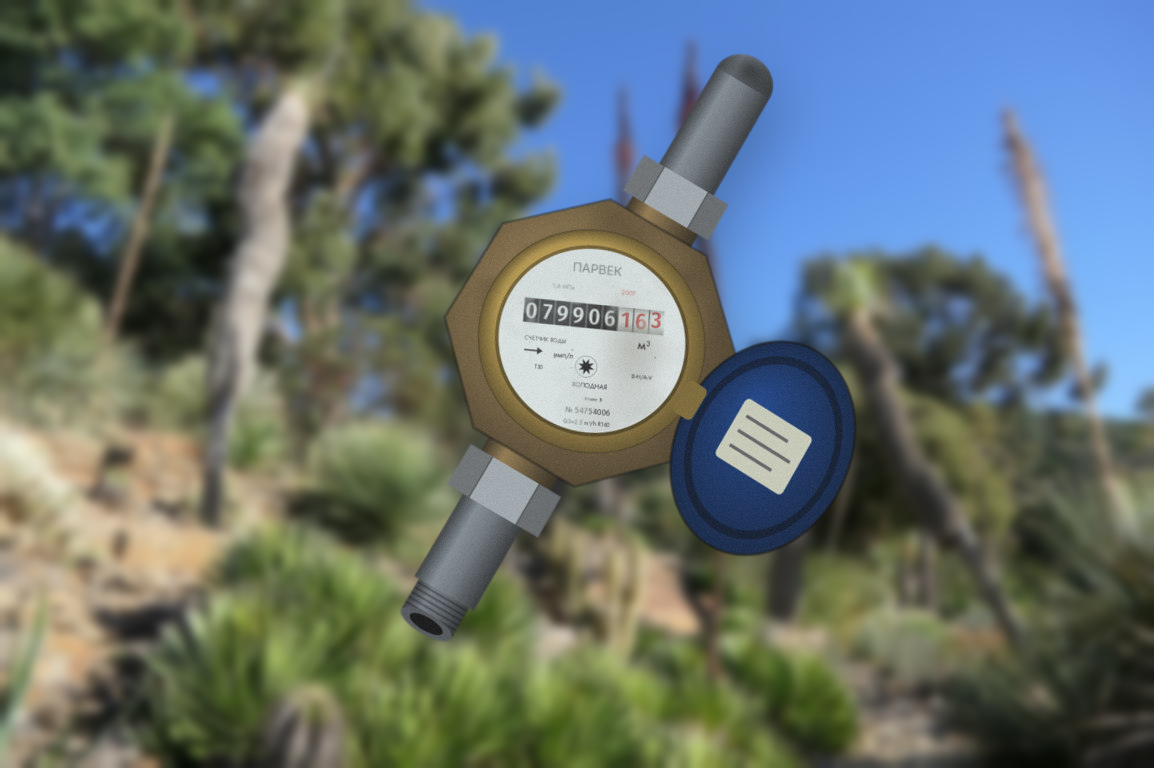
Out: 79906.163 m³
